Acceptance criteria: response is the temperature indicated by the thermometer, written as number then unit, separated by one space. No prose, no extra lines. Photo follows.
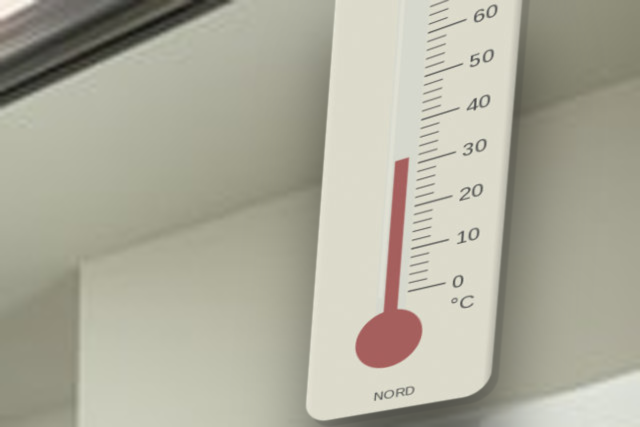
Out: 32 °C
